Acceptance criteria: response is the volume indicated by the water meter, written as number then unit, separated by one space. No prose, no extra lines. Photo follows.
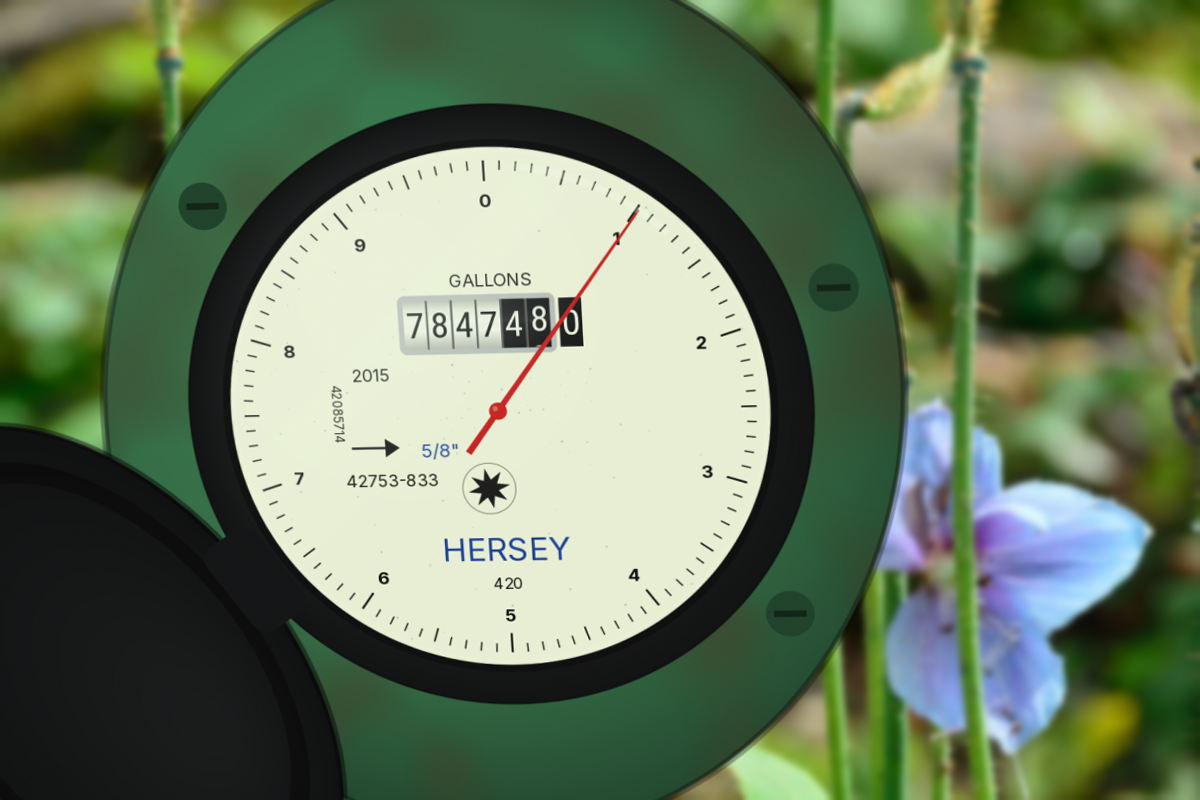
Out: 7847481.0 gal
